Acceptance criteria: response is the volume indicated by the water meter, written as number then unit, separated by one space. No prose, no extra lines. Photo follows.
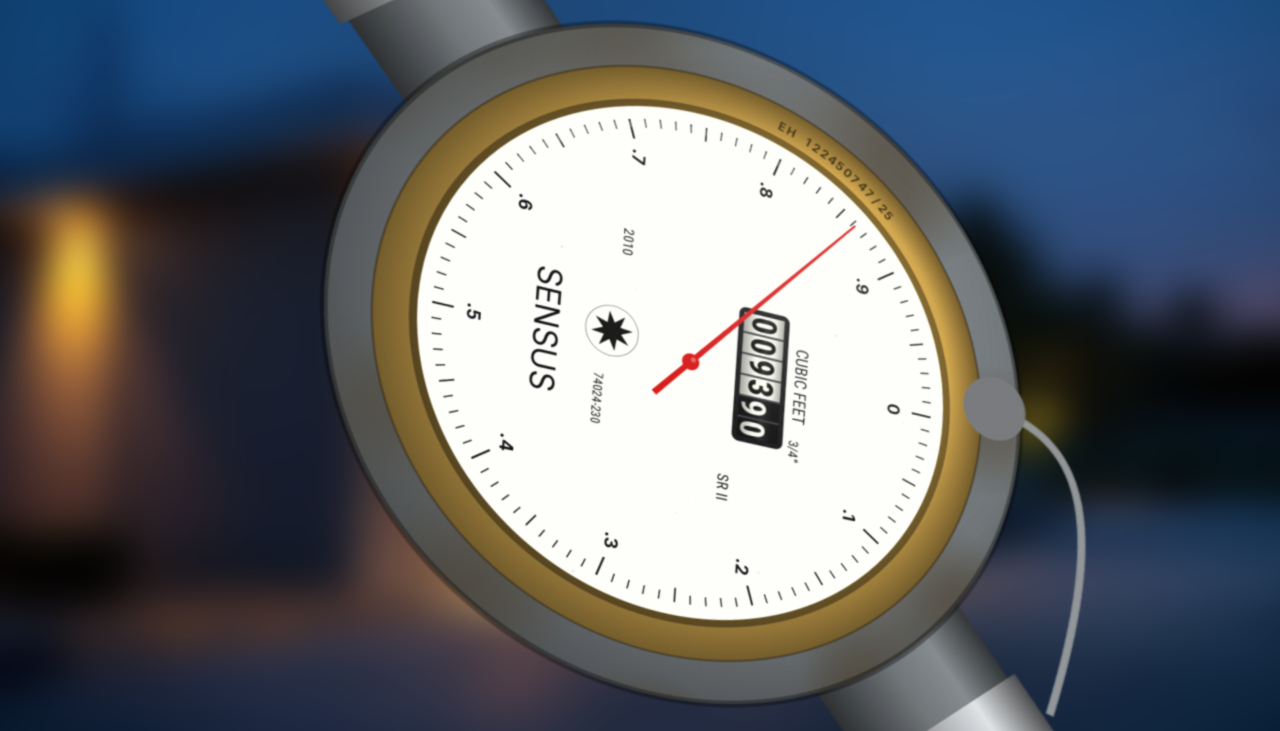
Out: 9389.86 ft³
